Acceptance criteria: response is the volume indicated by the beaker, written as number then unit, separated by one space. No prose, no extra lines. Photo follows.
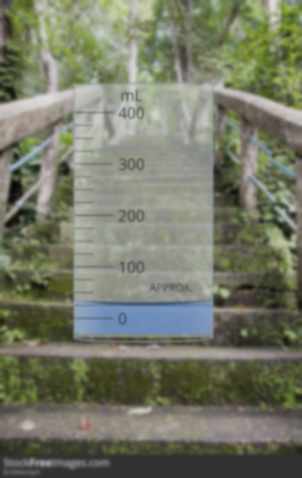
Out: 25 mL
